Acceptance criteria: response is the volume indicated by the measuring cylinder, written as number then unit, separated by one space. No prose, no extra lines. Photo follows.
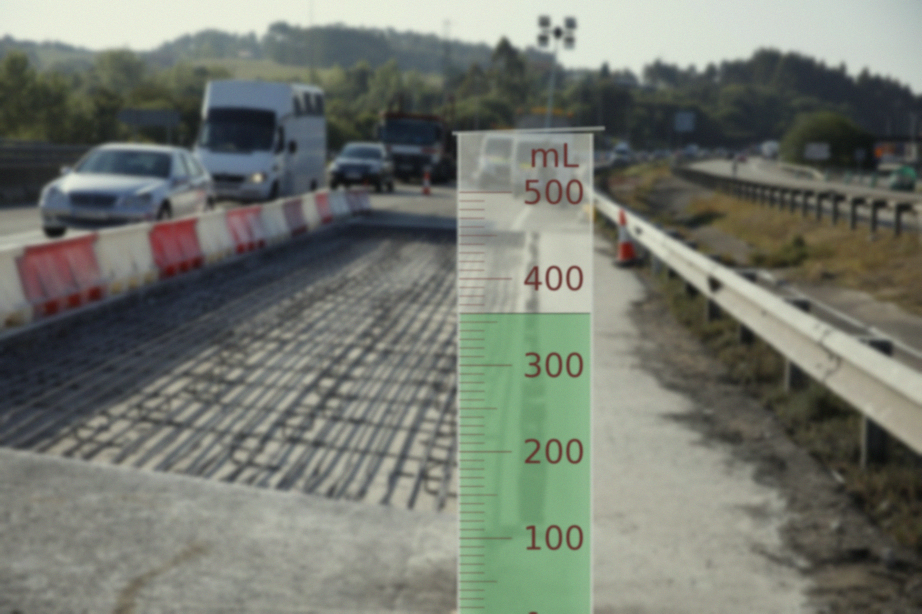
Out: 360 mL
